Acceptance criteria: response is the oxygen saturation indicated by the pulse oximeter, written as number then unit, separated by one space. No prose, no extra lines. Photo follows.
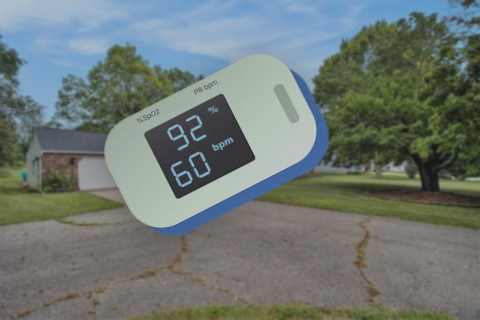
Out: 92 %
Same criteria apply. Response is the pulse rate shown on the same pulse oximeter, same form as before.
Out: 60 bpm
